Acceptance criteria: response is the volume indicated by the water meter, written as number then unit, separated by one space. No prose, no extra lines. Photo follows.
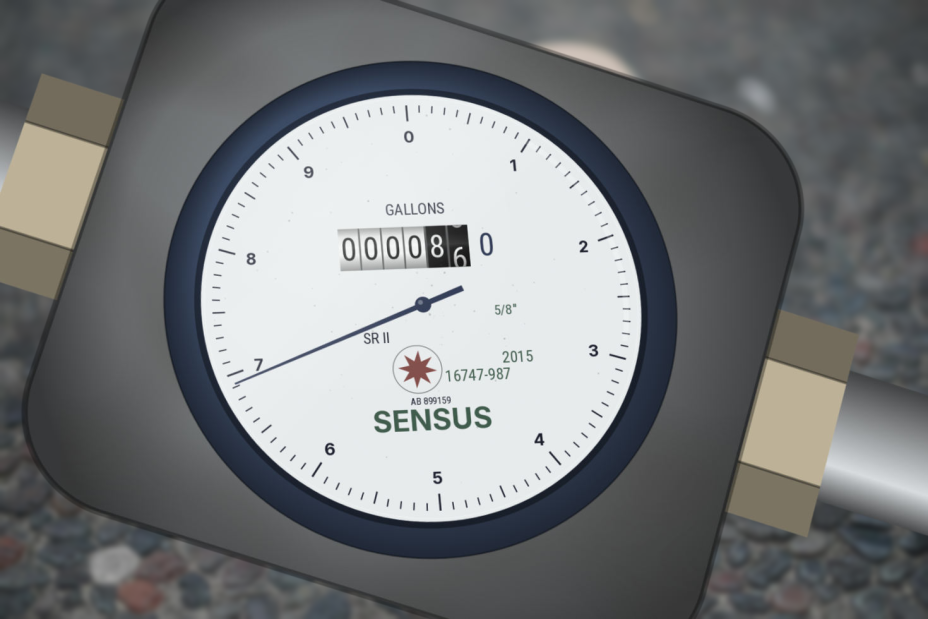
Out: 856.9 gal
